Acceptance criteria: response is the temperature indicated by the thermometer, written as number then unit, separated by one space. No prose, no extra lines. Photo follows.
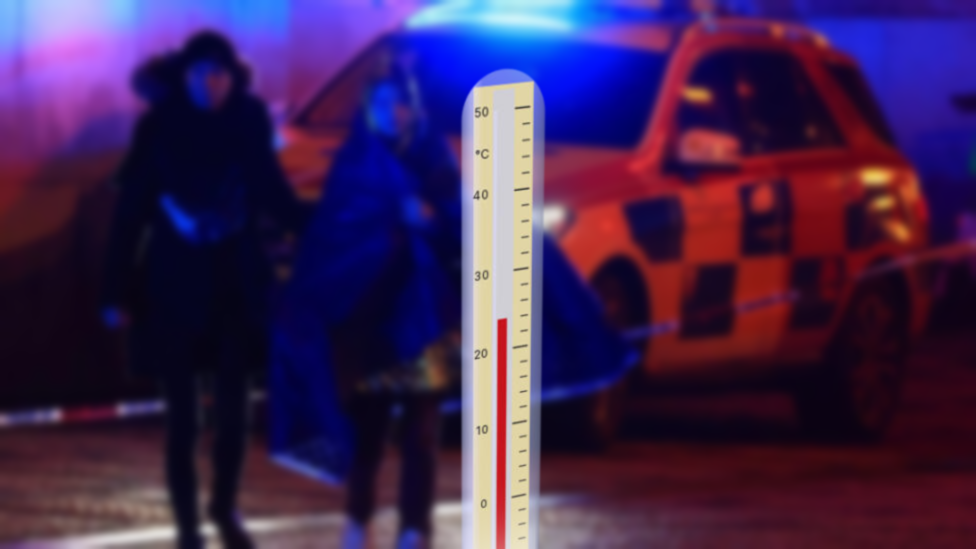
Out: 24 °C
